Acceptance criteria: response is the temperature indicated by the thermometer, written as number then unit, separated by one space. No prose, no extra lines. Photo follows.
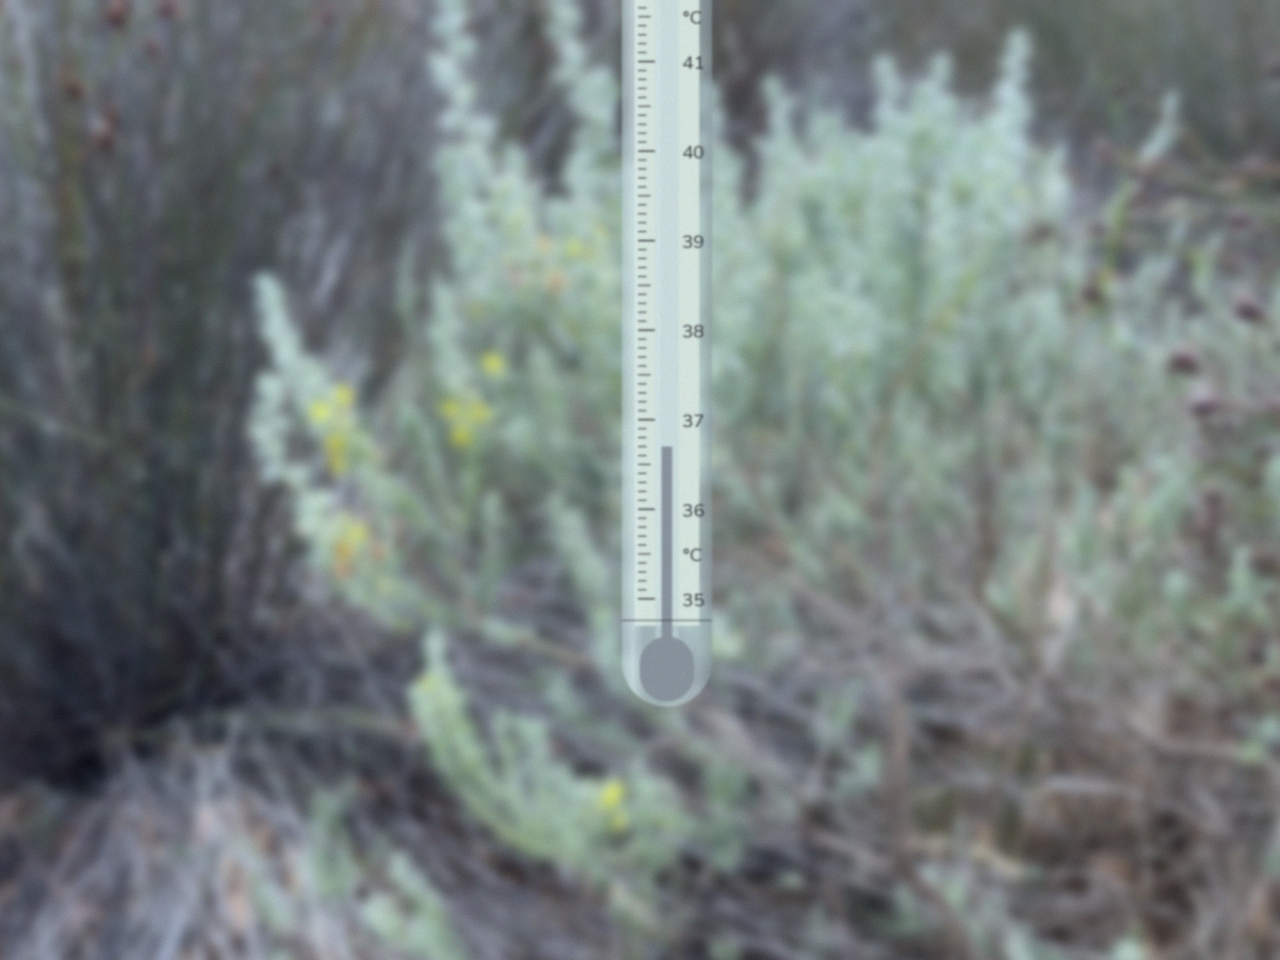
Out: 36.7 °C
